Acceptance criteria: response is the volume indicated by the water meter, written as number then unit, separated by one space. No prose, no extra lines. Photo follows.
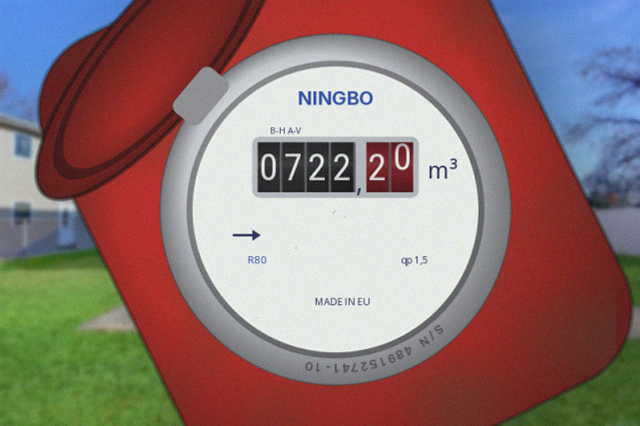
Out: 722.20 m³
